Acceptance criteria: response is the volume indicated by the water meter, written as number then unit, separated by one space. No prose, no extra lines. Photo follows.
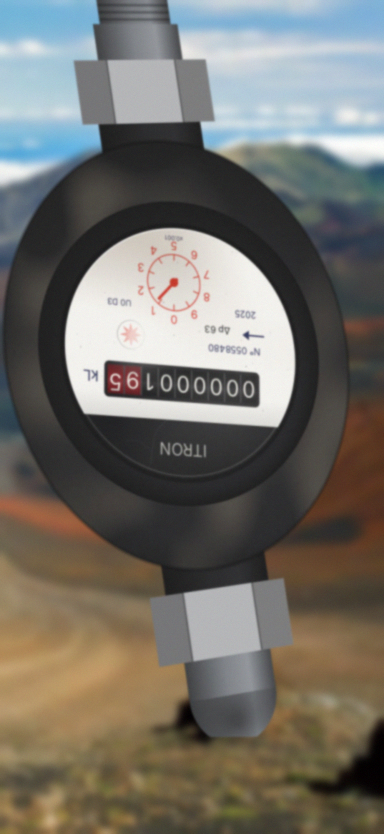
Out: 1.951 kL
